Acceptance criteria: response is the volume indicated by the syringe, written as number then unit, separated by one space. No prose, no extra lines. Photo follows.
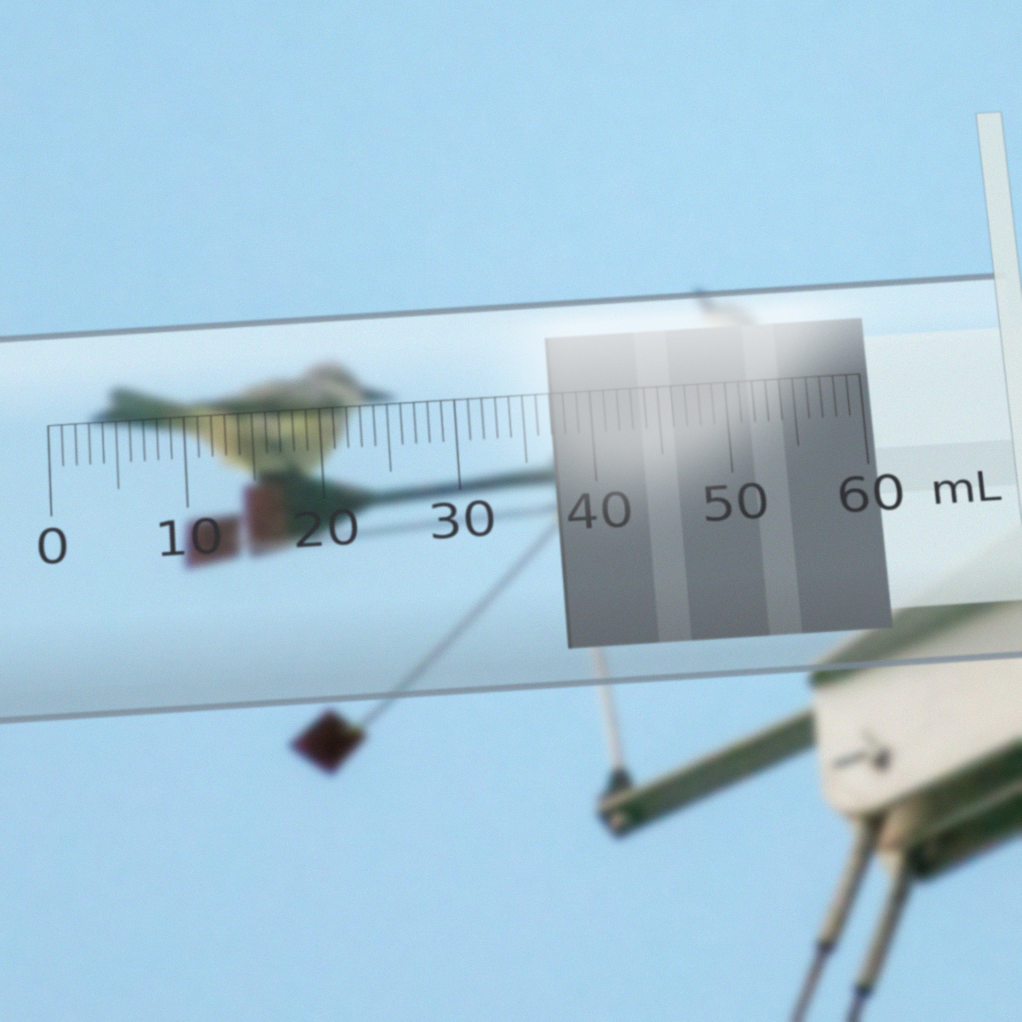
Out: 37 mL
